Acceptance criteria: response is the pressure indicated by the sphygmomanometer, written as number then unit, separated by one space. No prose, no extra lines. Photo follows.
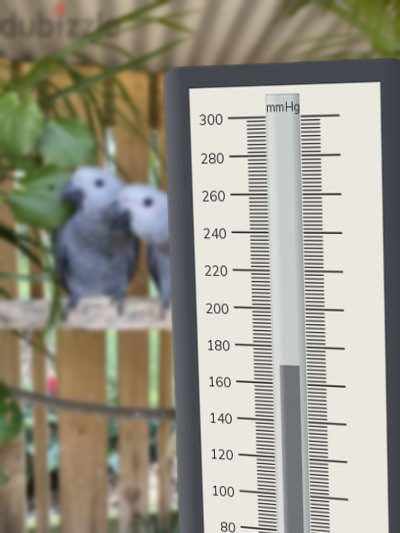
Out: 170 mmHg
